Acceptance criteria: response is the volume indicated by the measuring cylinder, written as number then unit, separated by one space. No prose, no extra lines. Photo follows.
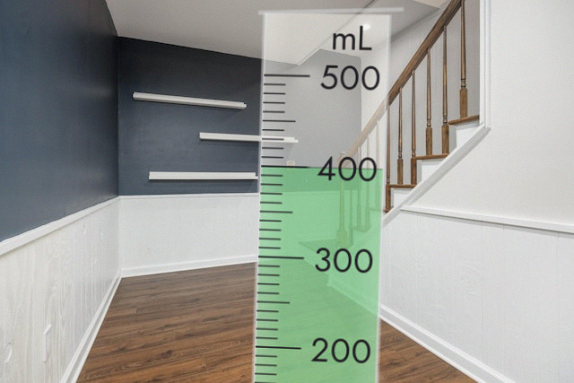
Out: 400 mL
